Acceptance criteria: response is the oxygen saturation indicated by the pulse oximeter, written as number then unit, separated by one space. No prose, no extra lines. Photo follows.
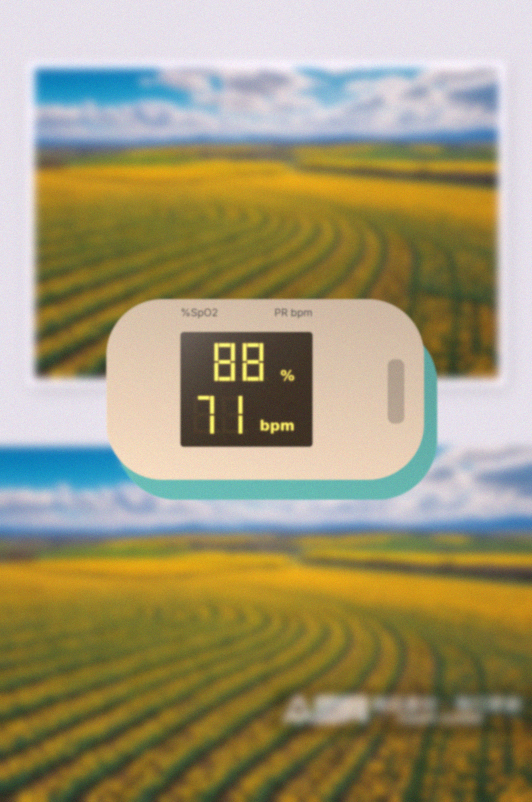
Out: 88 %
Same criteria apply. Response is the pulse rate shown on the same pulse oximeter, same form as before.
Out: 71 bpm
